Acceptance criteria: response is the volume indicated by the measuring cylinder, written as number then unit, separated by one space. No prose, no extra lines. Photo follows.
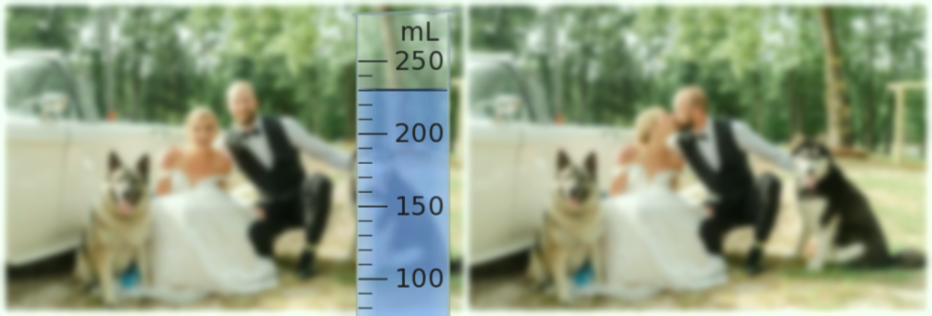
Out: 230 mL
